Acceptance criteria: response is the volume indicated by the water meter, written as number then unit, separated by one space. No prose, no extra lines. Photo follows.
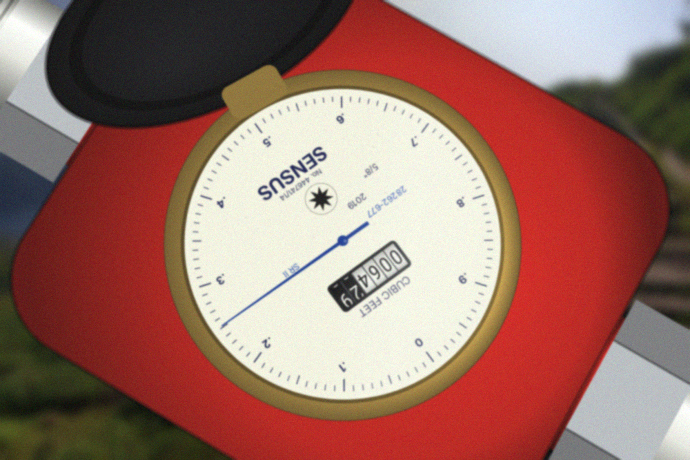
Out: 6429.25 ft³
